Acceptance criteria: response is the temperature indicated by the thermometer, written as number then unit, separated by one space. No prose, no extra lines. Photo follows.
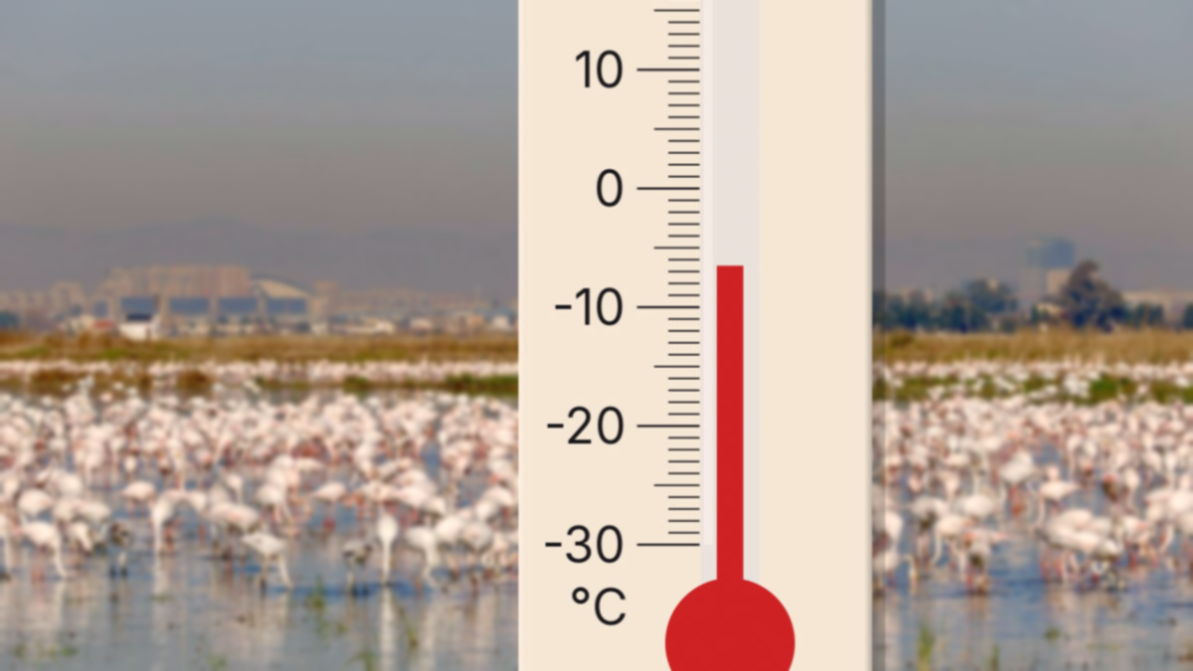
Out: -6.5 °C
